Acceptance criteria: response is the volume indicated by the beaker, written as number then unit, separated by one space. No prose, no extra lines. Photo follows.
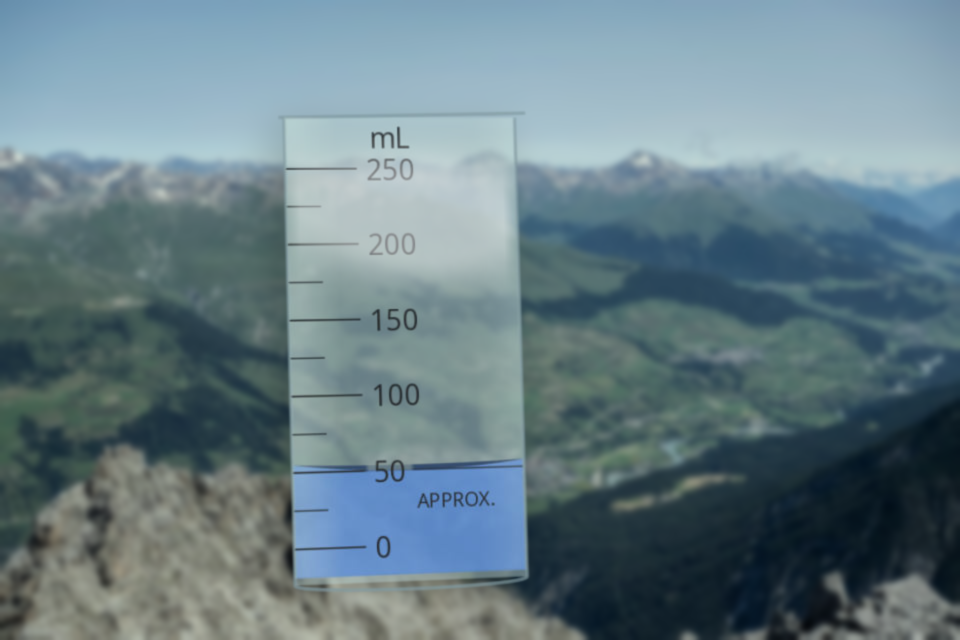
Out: 50 mL
